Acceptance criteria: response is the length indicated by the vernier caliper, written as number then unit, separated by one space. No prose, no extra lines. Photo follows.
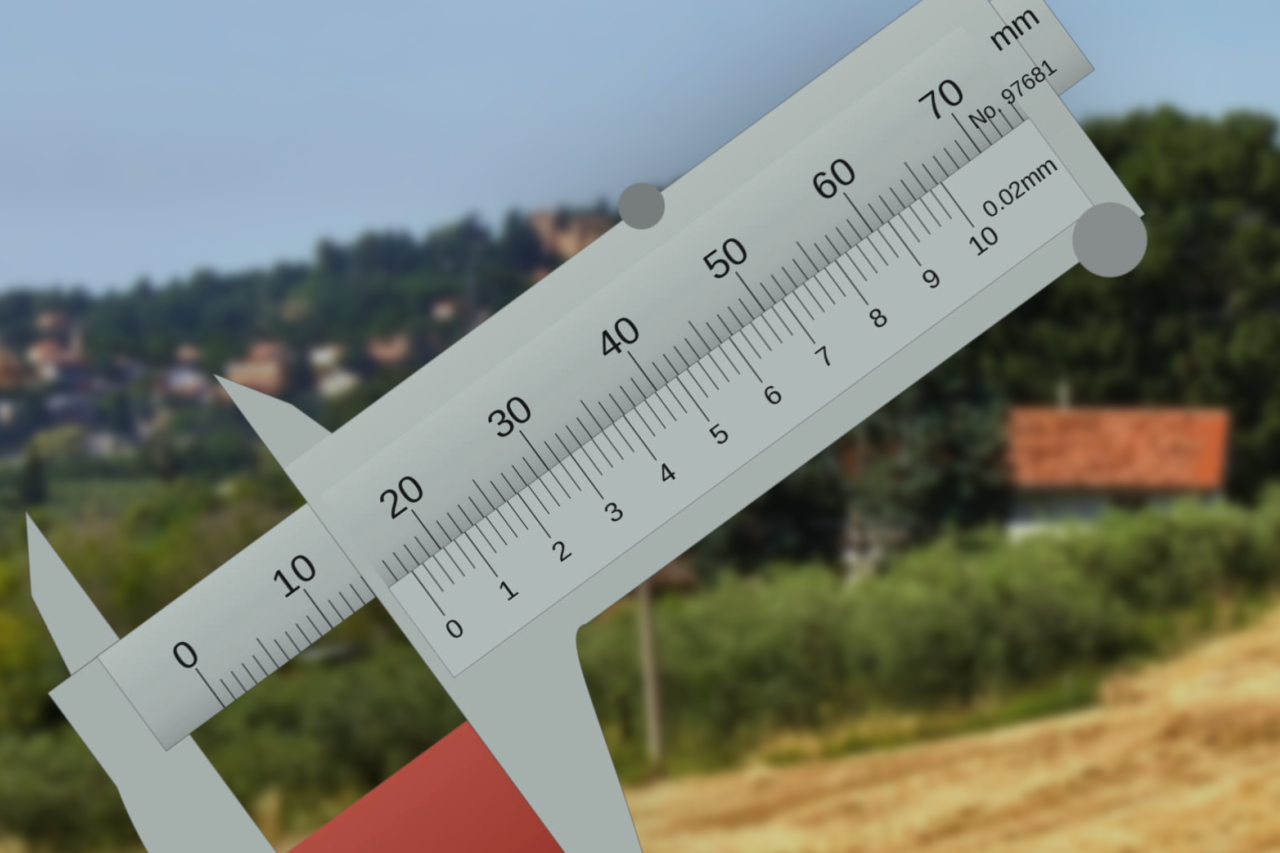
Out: 17.3 mm
